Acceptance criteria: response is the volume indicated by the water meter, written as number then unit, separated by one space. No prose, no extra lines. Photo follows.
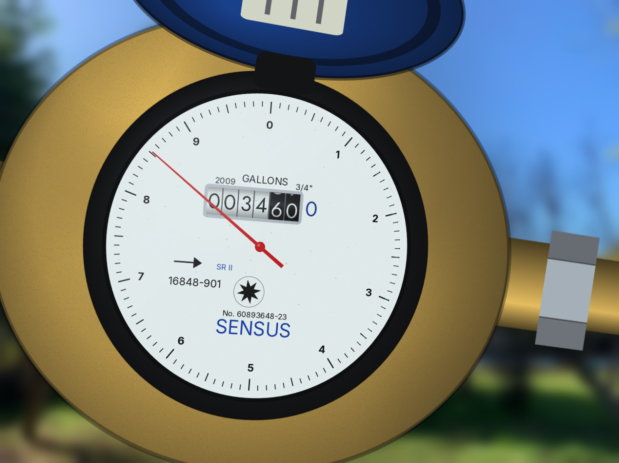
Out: 34598.5 gal
